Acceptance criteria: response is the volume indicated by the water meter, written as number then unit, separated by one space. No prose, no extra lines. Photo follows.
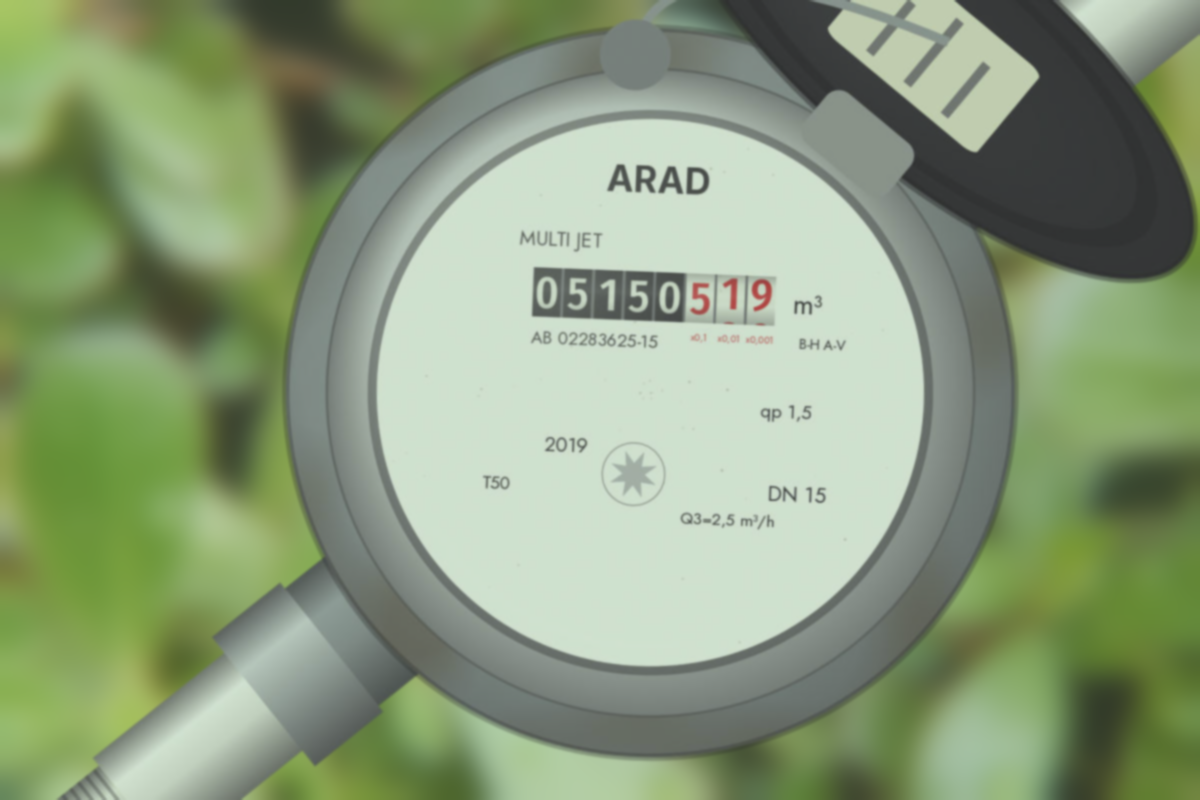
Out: 5150.519 m³
